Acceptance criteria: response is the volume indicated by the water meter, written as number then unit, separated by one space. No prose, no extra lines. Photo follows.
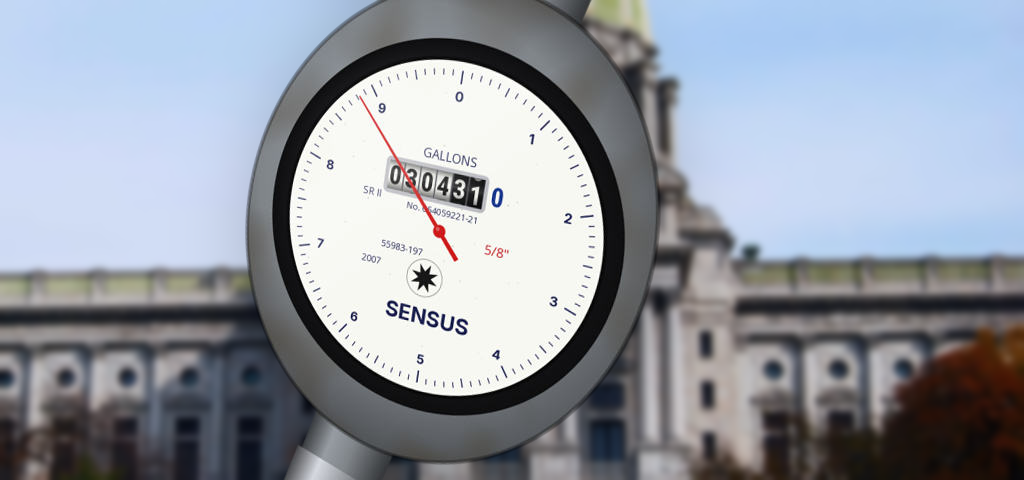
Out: 304308.8 gal
